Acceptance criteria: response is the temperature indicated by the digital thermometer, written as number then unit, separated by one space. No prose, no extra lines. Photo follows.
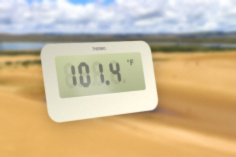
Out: 101.4 °F
